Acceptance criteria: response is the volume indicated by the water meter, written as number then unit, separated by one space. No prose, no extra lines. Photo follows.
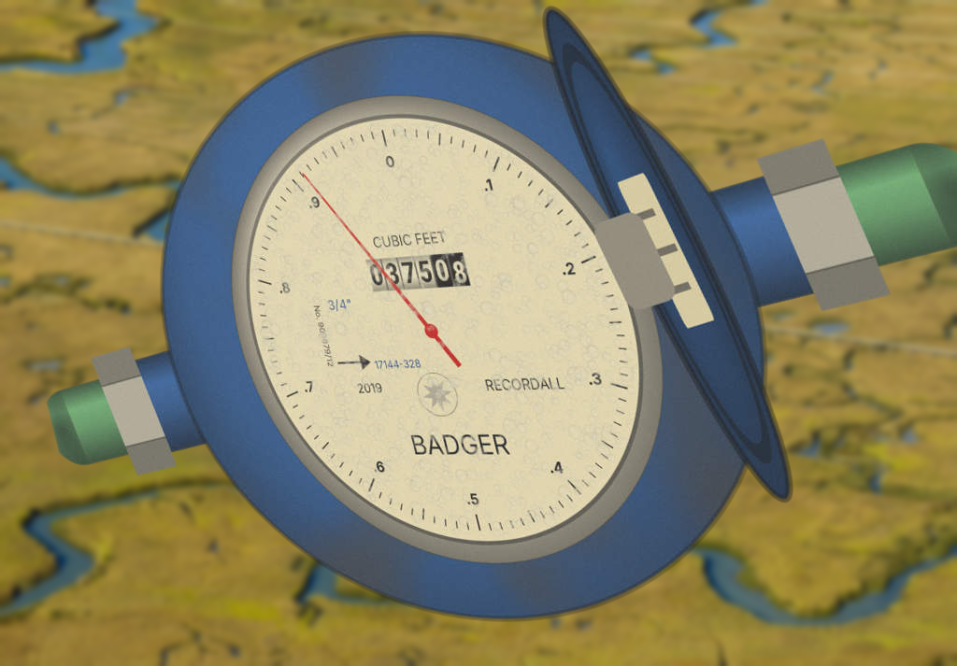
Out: 37507.91 ft³
